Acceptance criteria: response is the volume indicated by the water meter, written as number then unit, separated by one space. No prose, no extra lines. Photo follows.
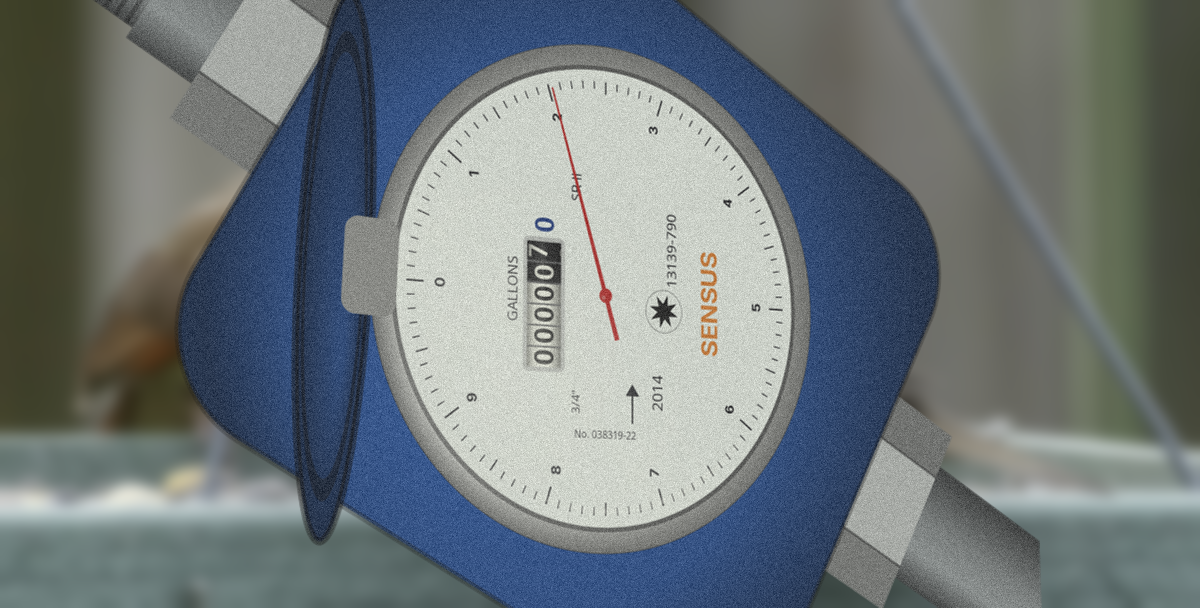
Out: 72.0 gal
